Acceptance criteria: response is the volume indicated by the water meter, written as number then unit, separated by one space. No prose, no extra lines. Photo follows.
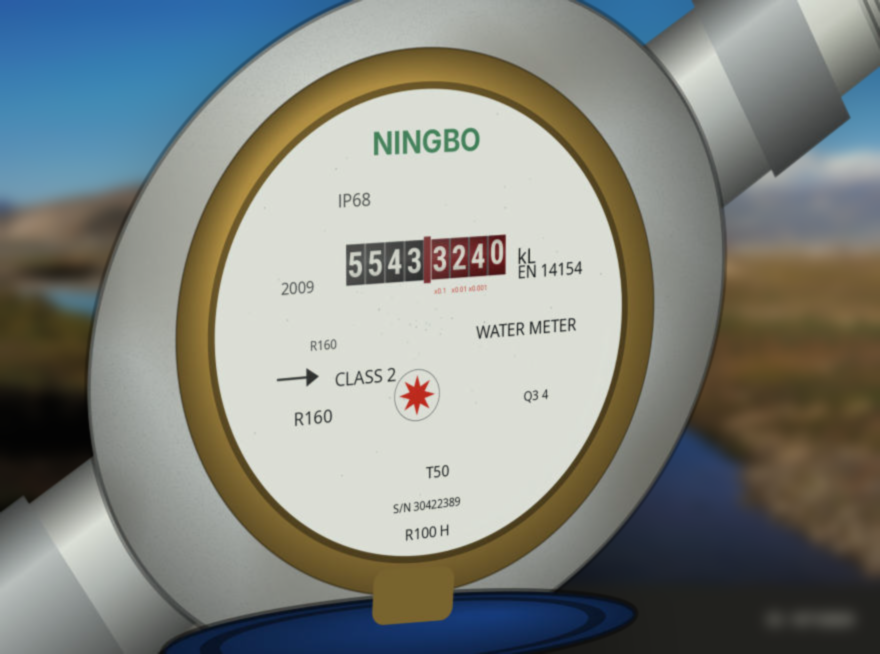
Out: 5543.3240 kL
